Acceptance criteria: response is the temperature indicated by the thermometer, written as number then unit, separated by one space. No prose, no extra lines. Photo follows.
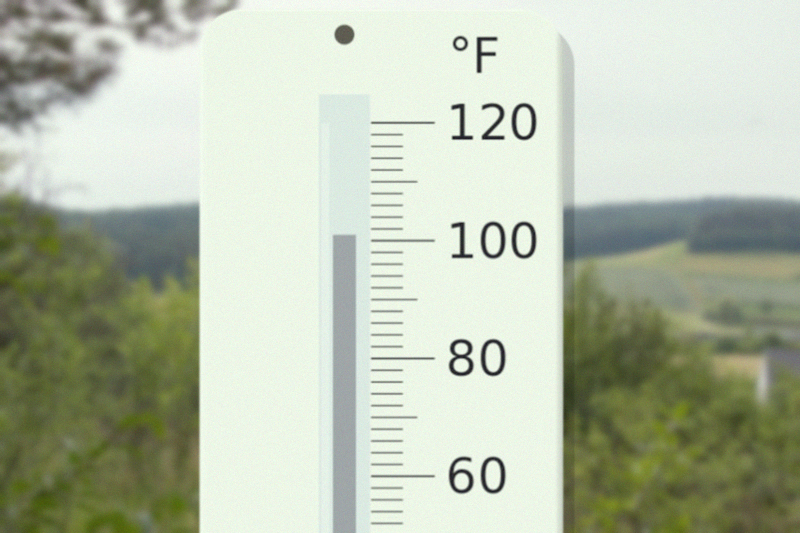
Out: 101 °F
